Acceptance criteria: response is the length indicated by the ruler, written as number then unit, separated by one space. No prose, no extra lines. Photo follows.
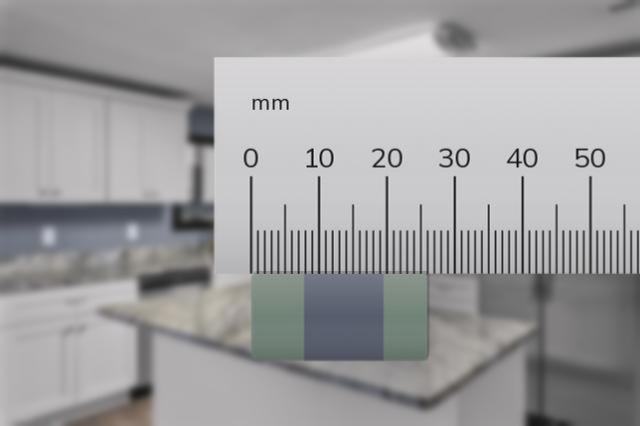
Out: 26 mm
